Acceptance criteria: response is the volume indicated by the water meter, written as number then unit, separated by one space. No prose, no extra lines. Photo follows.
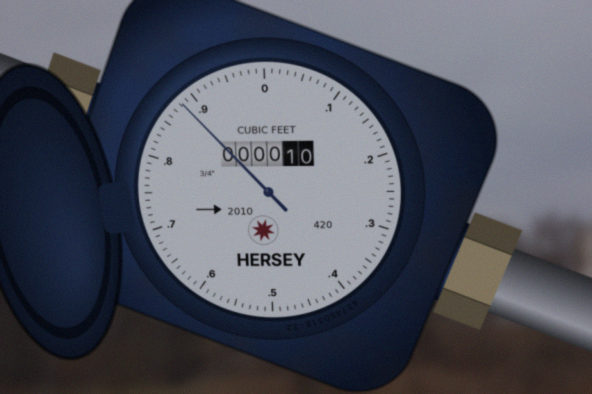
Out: 9.88 ft³
